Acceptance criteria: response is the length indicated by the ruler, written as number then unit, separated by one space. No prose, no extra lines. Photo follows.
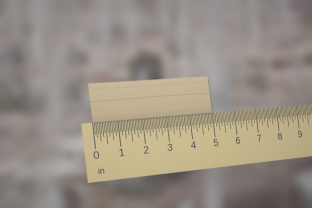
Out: 5 in
